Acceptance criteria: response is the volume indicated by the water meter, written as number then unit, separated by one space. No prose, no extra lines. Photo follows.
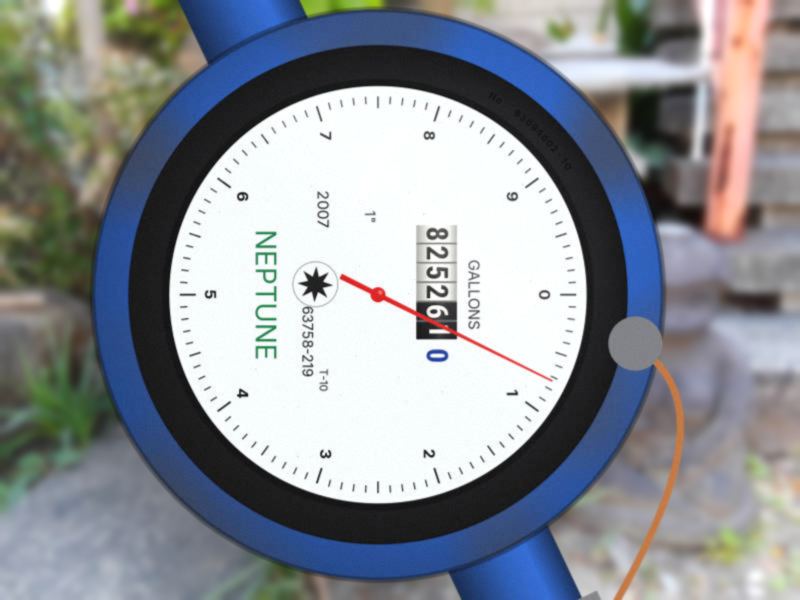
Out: 8252610.7 gal
